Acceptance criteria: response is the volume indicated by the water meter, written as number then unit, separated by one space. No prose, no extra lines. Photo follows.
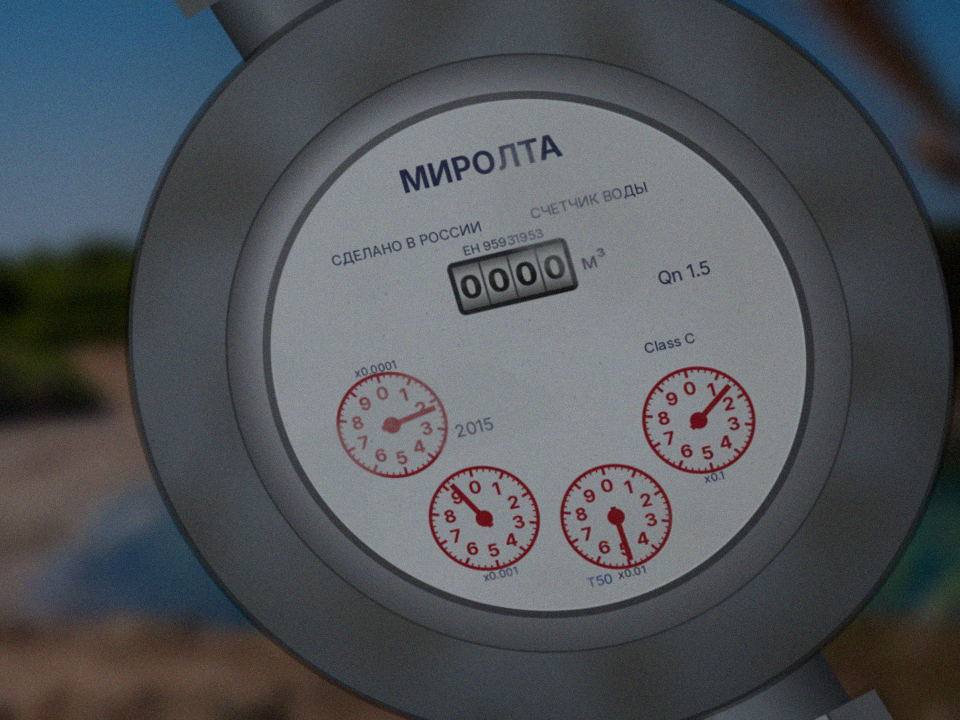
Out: 0.1492 m³
